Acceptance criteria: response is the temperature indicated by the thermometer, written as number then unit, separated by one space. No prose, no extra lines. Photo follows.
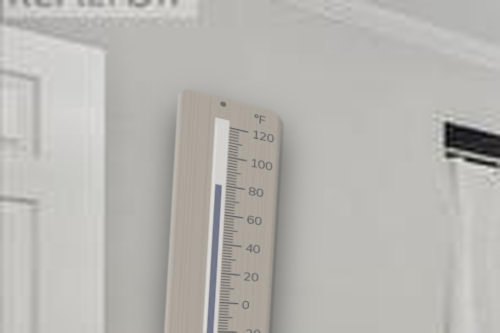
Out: 80 °F
